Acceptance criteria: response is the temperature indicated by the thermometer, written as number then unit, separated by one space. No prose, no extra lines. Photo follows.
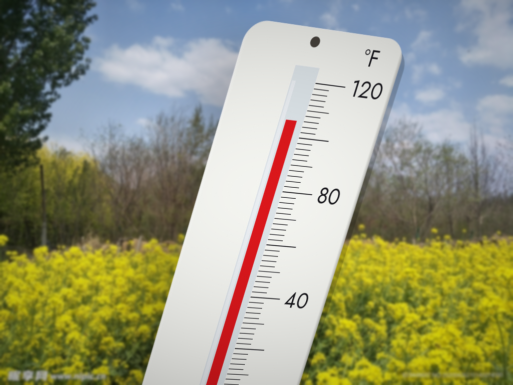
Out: 106 °F
